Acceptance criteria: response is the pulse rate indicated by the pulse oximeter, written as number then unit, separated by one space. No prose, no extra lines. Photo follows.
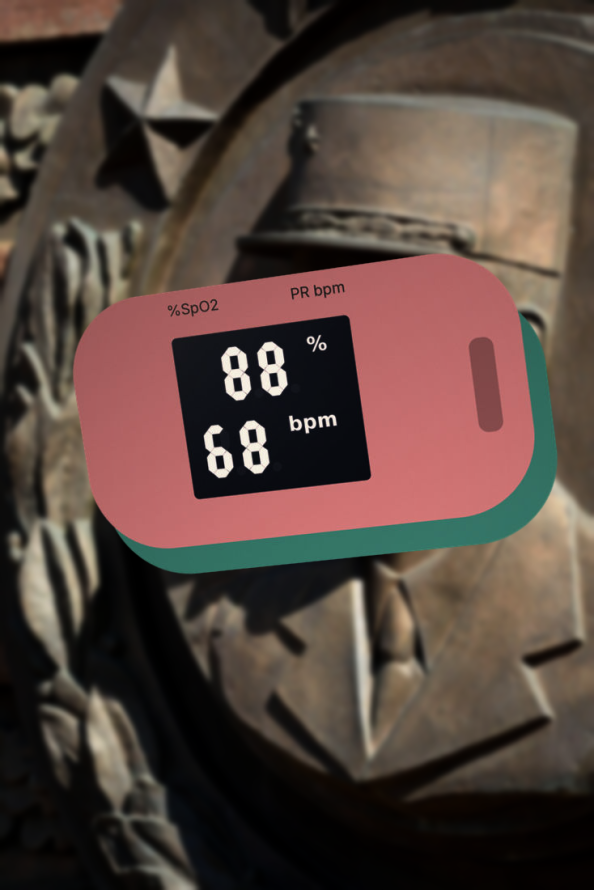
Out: 68 bpm
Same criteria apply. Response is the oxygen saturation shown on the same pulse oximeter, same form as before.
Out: 88 %
